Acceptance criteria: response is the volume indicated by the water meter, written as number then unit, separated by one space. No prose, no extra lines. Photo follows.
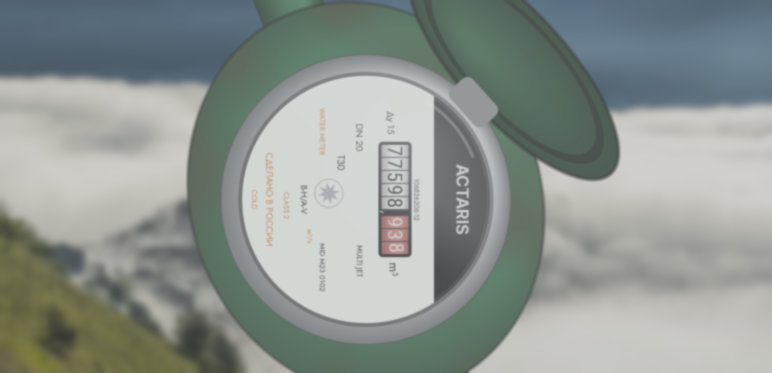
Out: 77598.938 m³
